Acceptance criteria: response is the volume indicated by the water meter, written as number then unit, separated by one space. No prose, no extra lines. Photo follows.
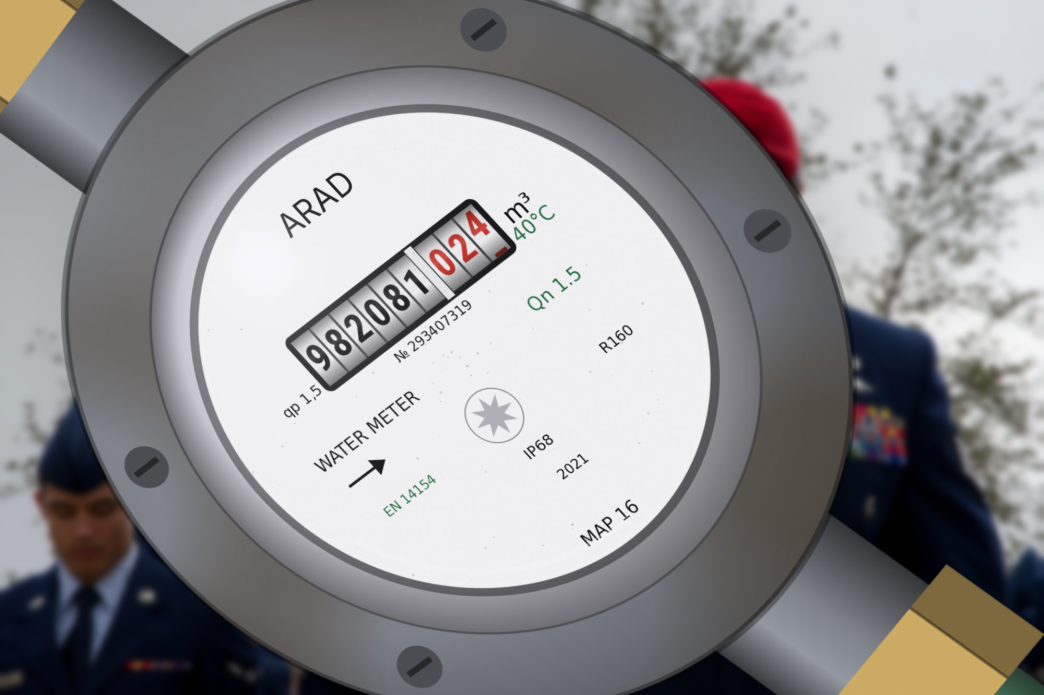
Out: 982081.024 m³
